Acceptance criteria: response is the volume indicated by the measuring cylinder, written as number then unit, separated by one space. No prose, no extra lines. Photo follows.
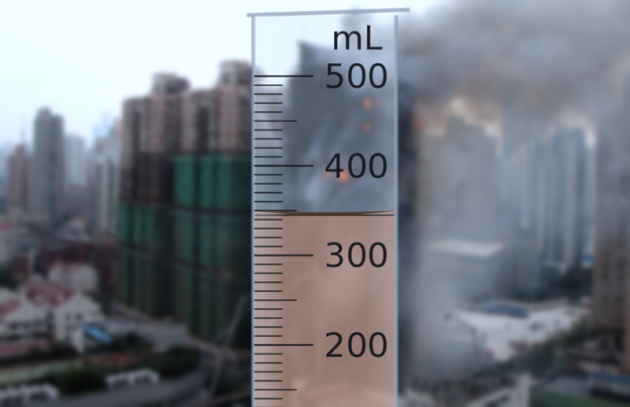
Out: 345 mL
